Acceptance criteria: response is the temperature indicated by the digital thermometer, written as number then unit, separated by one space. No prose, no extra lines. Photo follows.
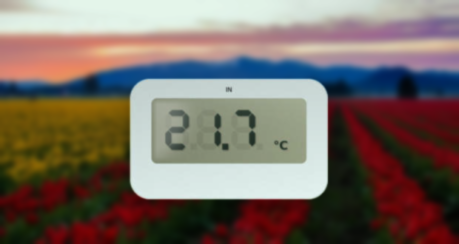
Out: 21.7 °C
